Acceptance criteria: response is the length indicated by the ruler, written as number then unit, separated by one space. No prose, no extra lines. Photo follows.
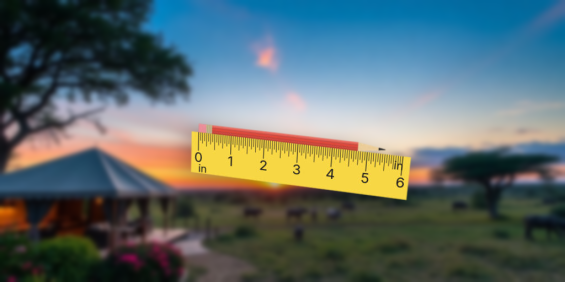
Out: 5.5 in
